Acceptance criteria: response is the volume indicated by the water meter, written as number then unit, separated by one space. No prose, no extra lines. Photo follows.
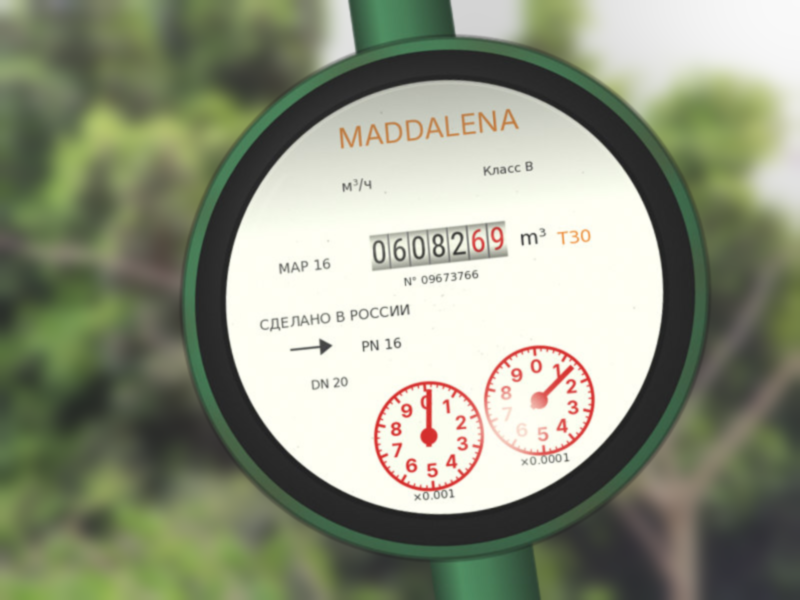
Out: 6082.6901 m³
